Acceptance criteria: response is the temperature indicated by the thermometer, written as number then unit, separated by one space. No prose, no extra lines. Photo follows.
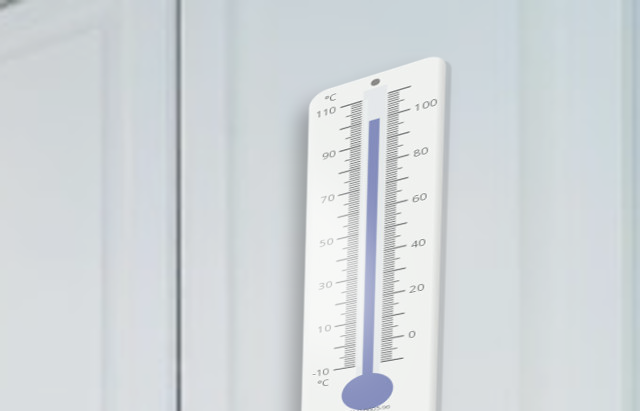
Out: 100 °C
